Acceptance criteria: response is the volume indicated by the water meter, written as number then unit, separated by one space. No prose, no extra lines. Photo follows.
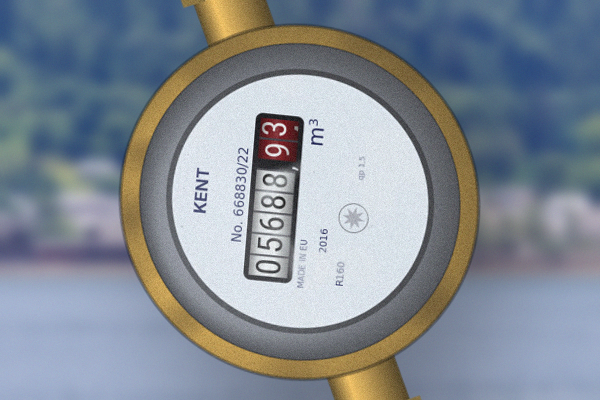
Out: 5688.93 m³
